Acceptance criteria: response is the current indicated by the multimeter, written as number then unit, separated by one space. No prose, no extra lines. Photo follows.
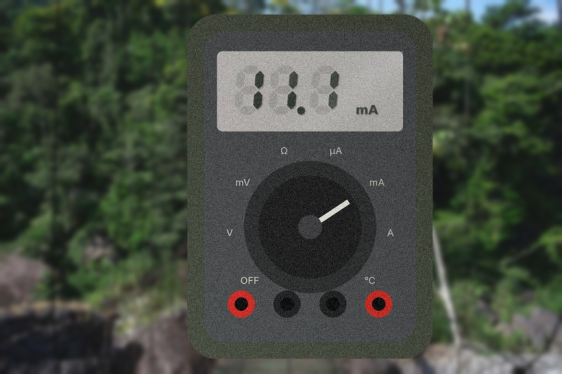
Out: 11.1 mA
